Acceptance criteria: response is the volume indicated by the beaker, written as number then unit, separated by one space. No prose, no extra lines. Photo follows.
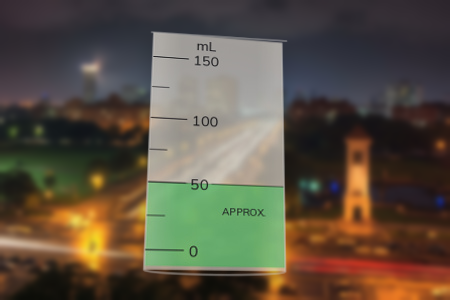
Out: 50 mL
